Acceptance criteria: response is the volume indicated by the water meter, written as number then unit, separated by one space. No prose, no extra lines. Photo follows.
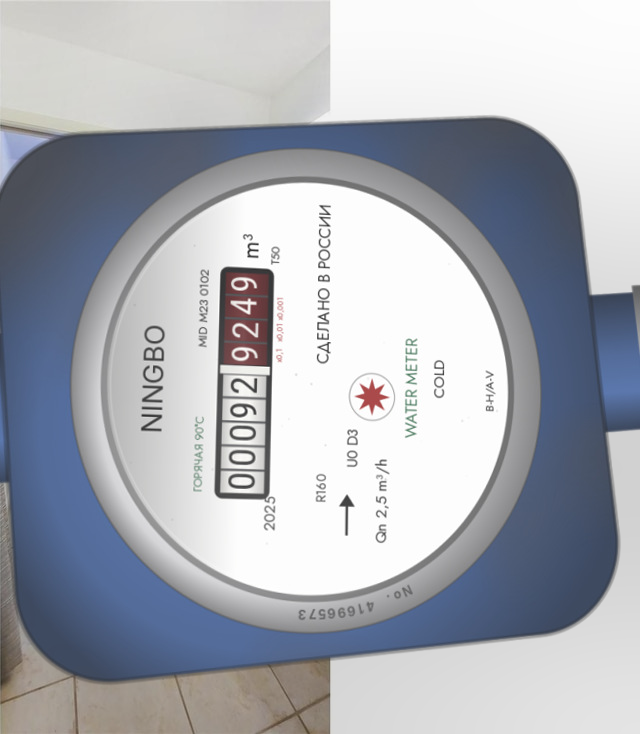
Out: 92.9249 m³
